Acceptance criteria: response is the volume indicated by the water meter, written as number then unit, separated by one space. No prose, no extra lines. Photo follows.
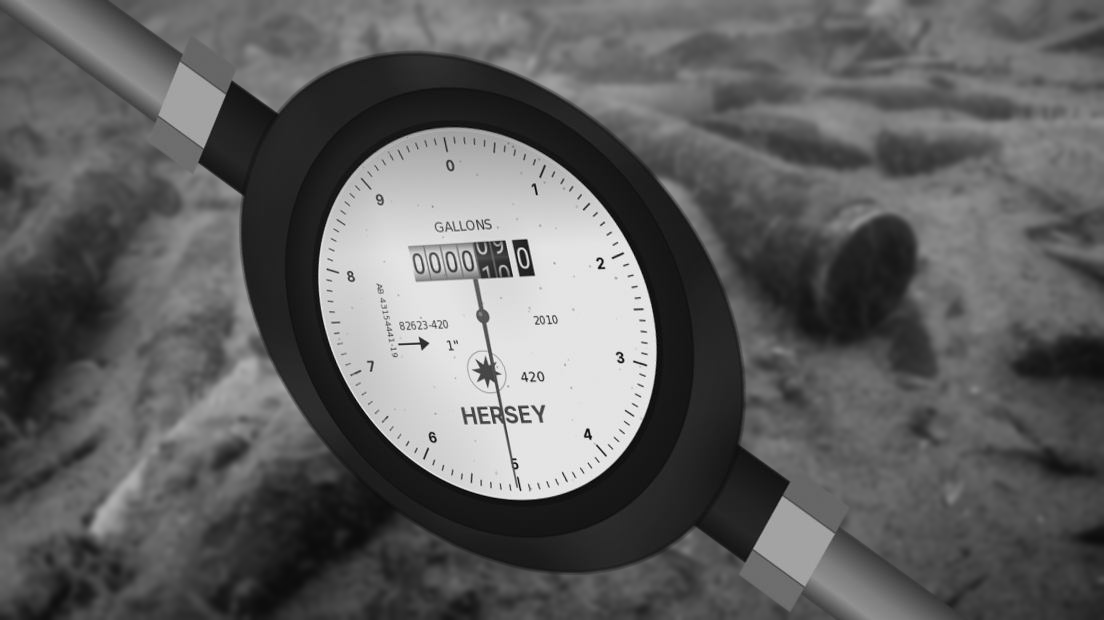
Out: 95.0 gal
